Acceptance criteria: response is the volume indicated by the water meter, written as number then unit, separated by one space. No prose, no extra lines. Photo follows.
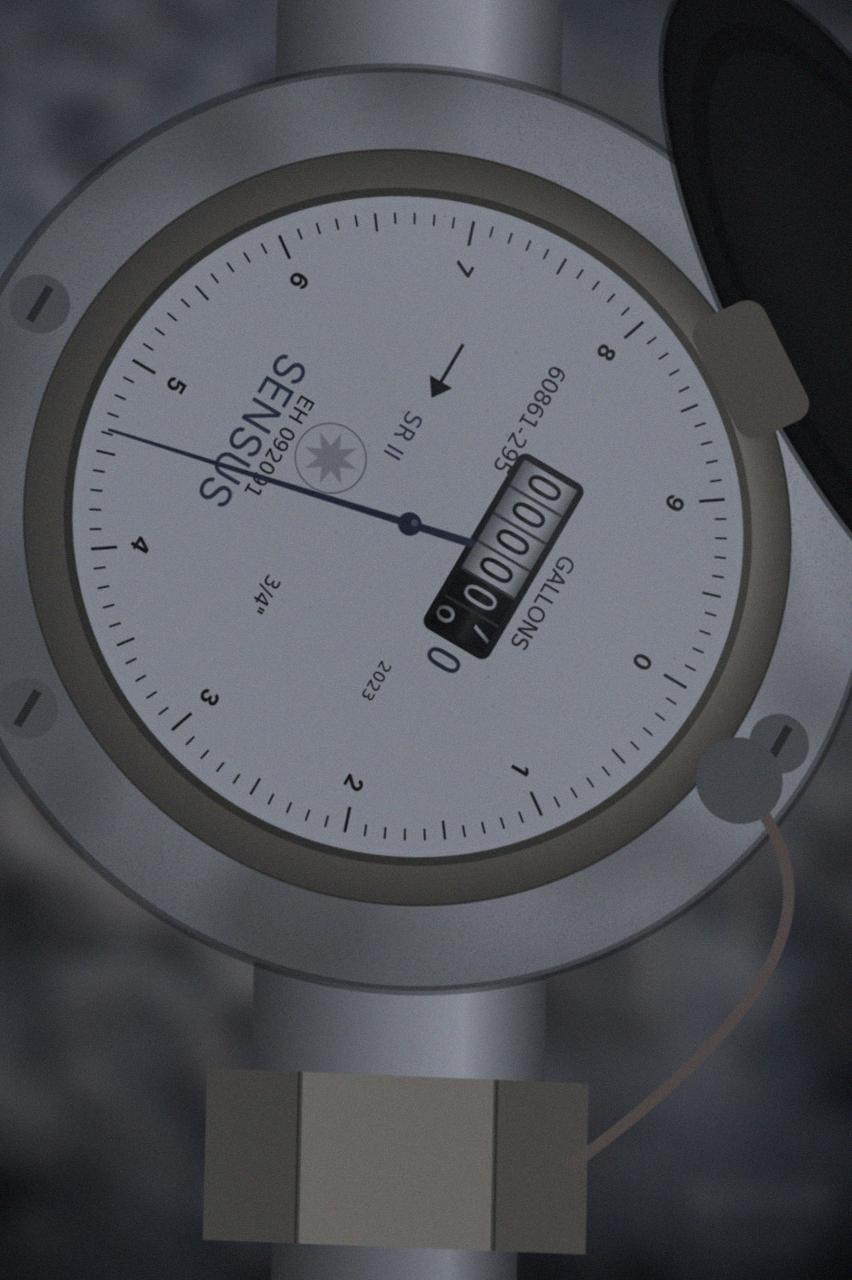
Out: 74.6 gal
